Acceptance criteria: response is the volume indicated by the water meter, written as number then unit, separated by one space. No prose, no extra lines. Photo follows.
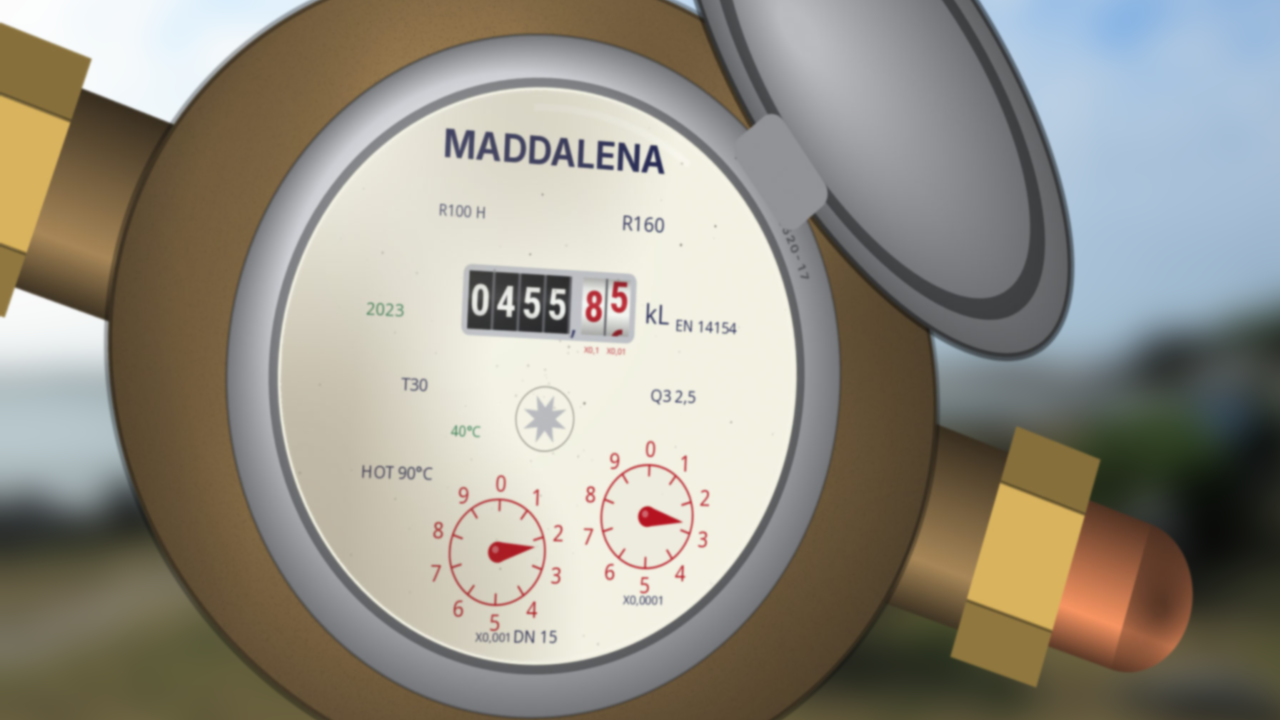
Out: 455.8522 kL
